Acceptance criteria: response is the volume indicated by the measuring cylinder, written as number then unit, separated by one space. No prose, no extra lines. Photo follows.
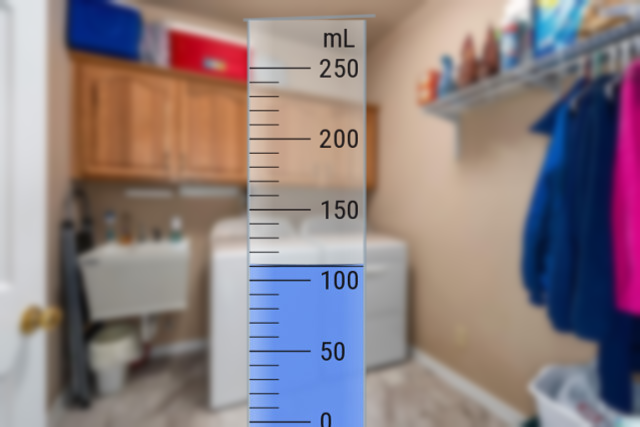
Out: 110 mL
